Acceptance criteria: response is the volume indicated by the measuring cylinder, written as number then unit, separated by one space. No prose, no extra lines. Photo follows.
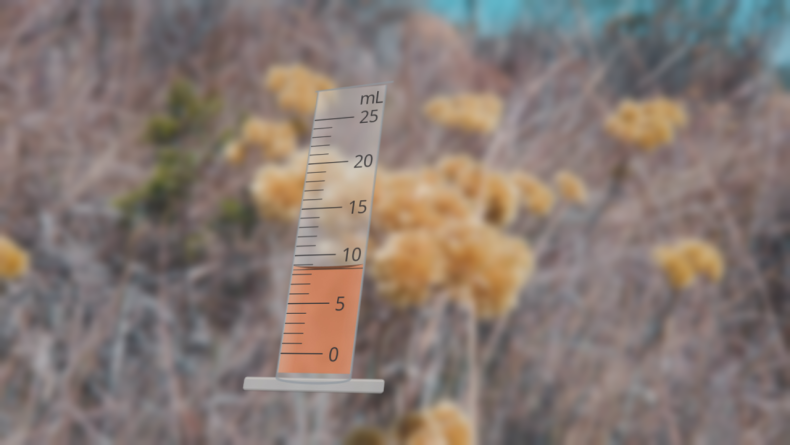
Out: 8.5 mL
